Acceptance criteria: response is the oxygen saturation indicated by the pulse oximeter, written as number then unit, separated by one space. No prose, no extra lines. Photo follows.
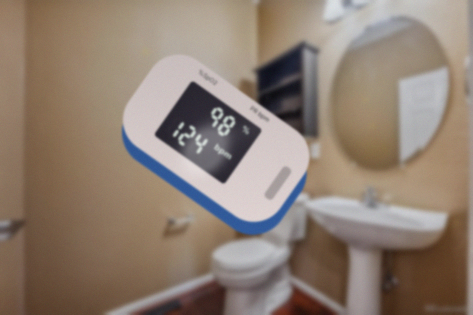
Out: 98 %
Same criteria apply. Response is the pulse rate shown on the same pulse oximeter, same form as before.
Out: 124 bpm
